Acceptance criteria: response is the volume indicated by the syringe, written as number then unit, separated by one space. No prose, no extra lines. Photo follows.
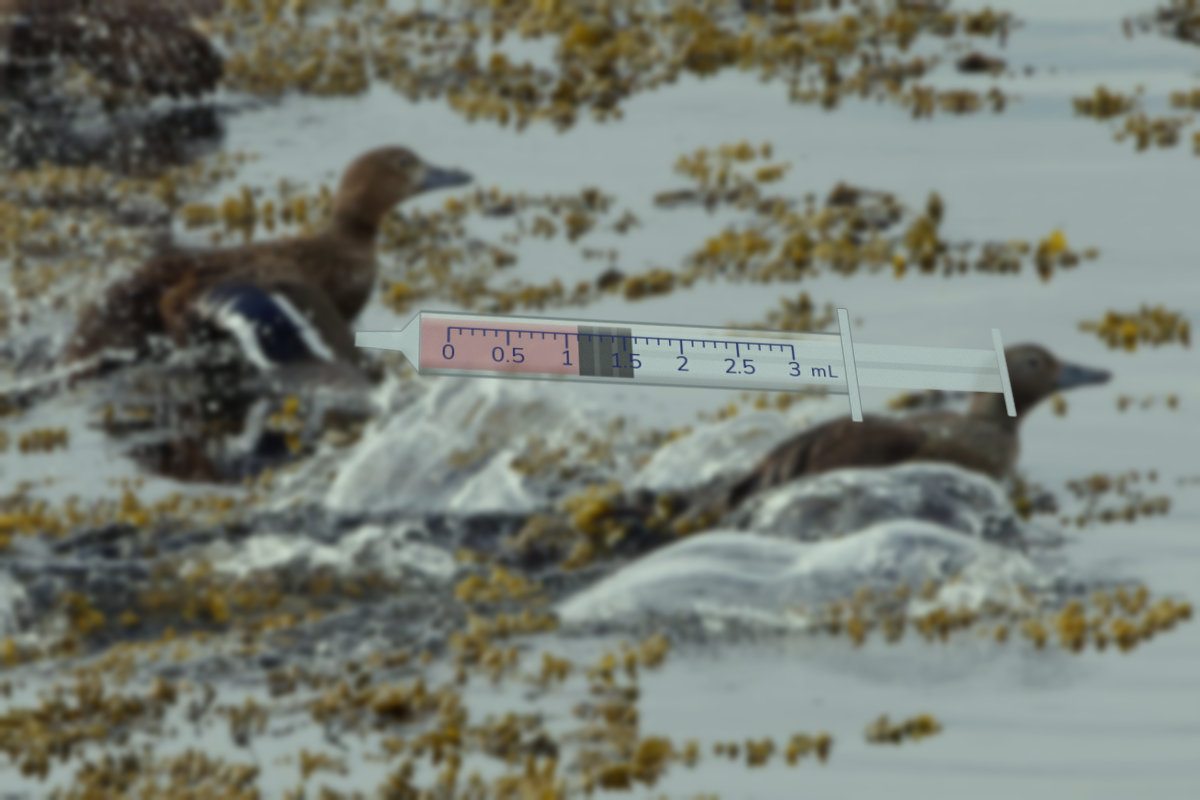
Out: 1.1 mL
